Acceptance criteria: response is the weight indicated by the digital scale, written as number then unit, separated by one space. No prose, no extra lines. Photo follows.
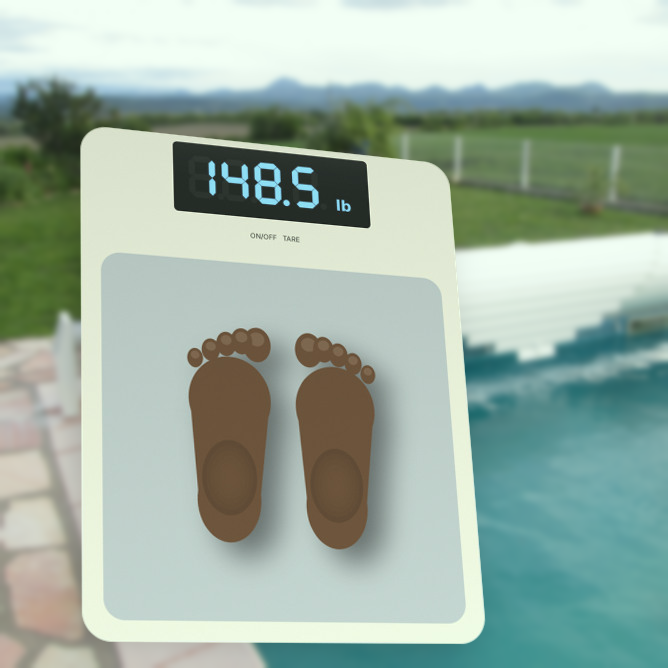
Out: 148.5 lb
